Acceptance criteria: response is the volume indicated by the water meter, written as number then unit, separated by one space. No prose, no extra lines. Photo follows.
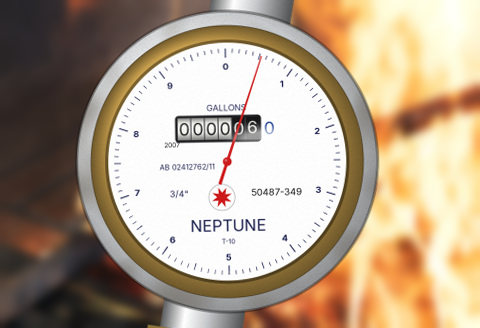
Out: 60.5 gal
